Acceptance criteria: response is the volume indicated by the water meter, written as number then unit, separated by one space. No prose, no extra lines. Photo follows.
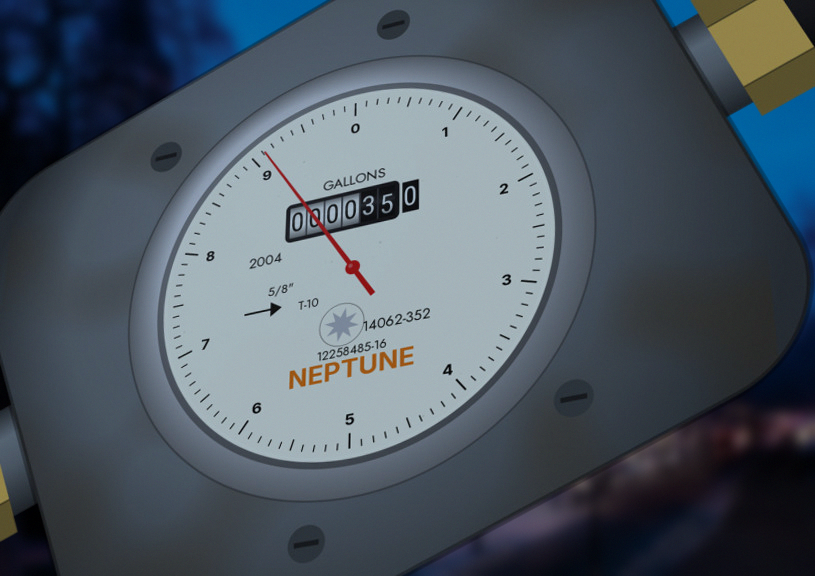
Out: 349.1 gal
